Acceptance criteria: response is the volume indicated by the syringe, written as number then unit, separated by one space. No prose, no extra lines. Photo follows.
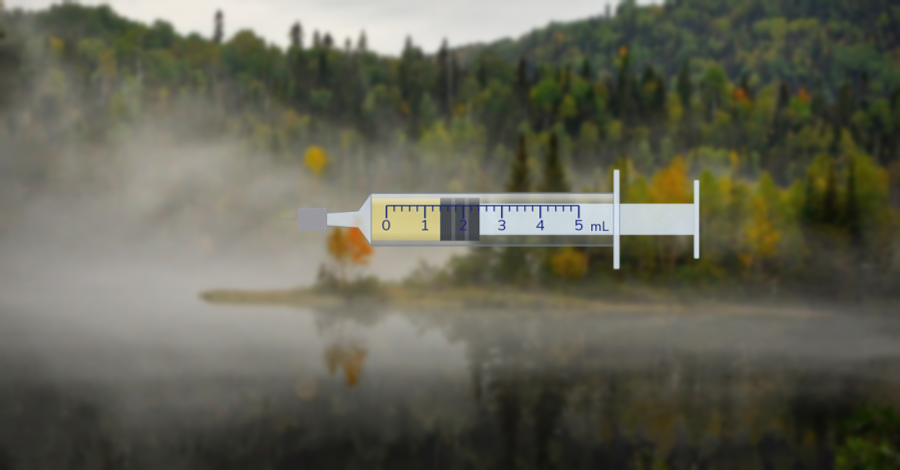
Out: 1.4 mL
